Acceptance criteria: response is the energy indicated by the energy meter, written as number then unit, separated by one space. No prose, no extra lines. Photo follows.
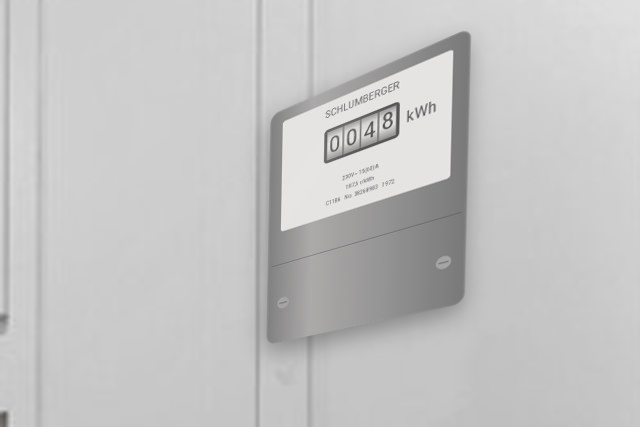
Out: 48 kWh
